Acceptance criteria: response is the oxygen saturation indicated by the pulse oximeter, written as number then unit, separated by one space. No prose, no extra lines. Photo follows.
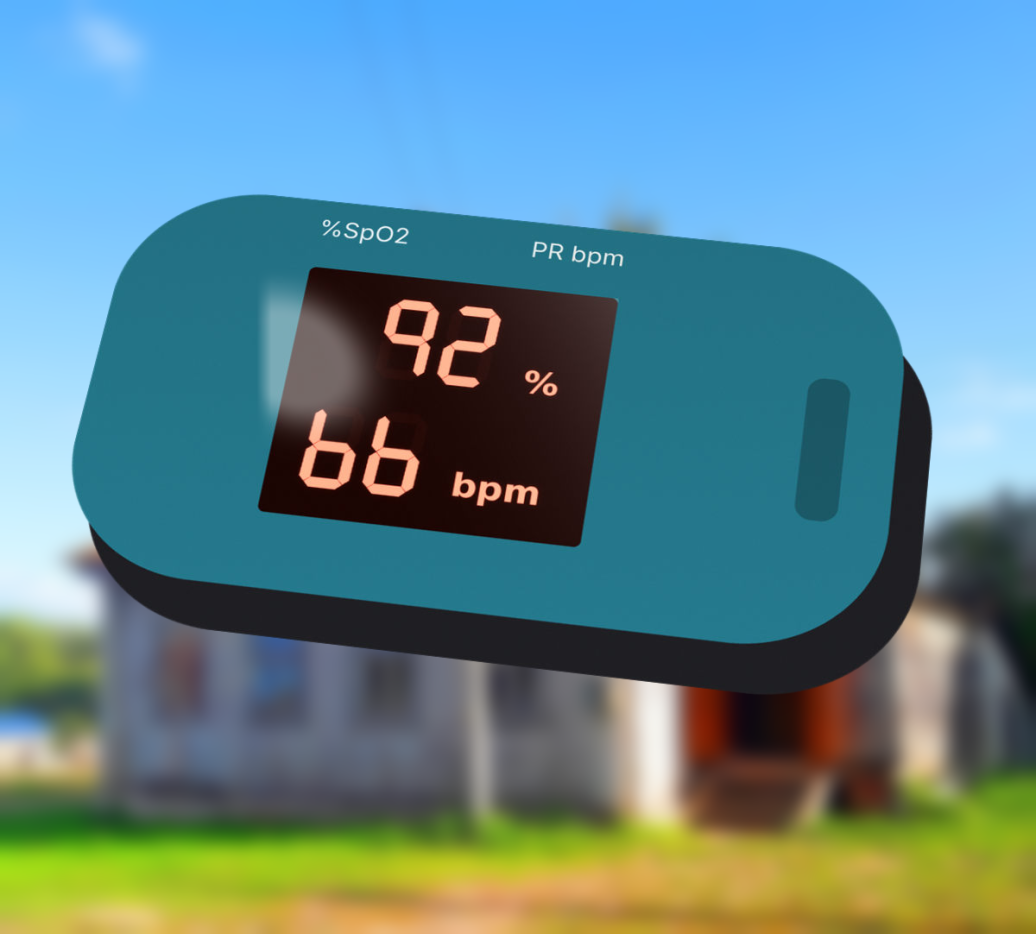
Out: 92 %
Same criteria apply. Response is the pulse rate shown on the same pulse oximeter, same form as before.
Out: 66 bpm
